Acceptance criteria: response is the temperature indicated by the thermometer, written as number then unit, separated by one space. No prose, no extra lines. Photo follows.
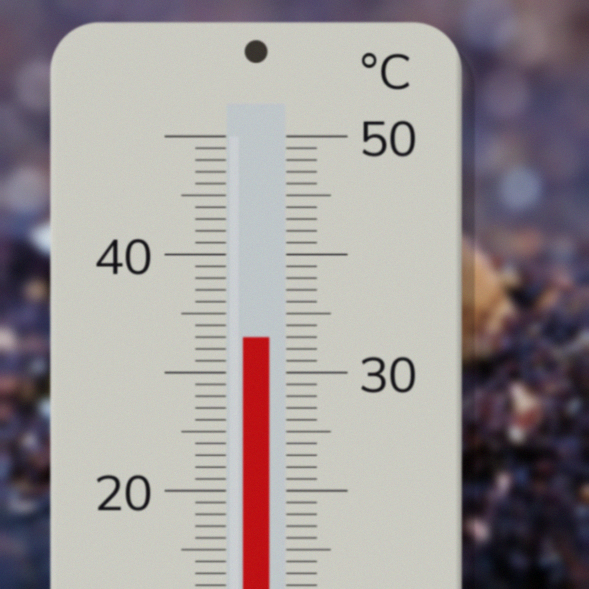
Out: 33 °C
